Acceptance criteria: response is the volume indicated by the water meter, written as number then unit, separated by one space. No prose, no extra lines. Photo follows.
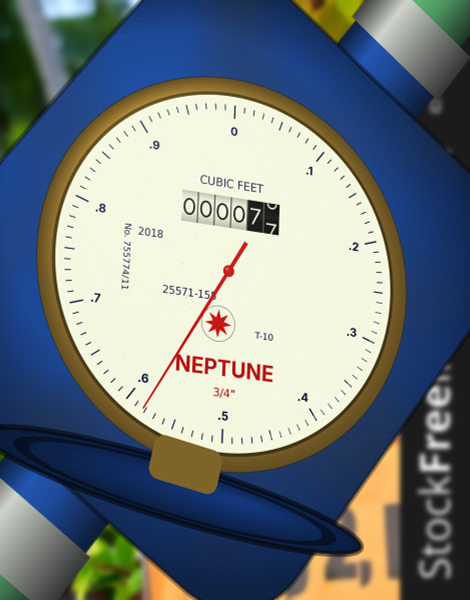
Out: 76.58 ft³
